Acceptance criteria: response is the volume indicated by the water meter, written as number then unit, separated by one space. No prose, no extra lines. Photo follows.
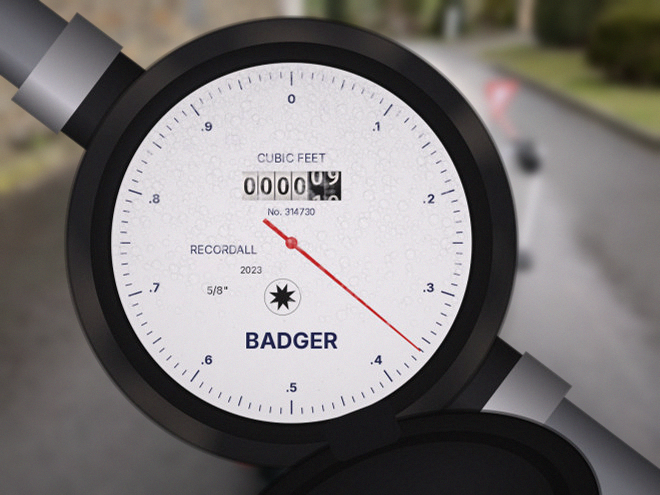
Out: 9.36 ft³
